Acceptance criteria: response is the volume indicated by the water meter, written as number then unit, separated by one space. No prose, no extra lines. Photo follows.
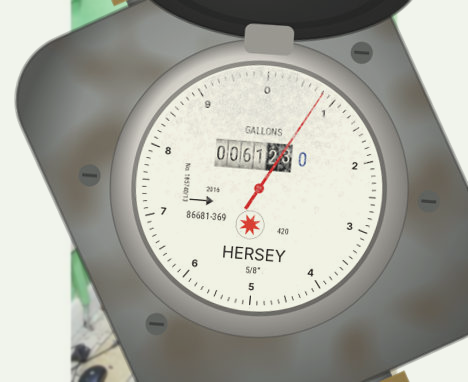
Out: 61230.8 gal
